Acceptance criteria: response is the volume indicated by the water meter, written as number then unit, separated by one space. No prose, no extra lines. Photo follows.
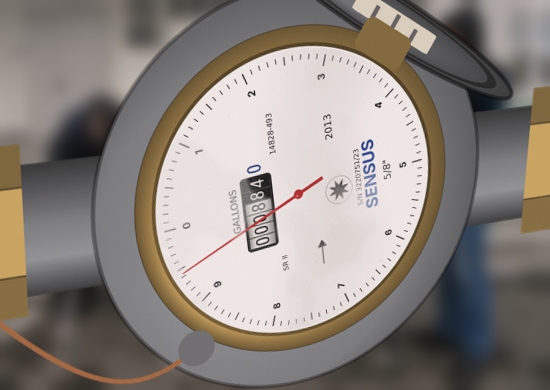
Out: 8839.4 gal
